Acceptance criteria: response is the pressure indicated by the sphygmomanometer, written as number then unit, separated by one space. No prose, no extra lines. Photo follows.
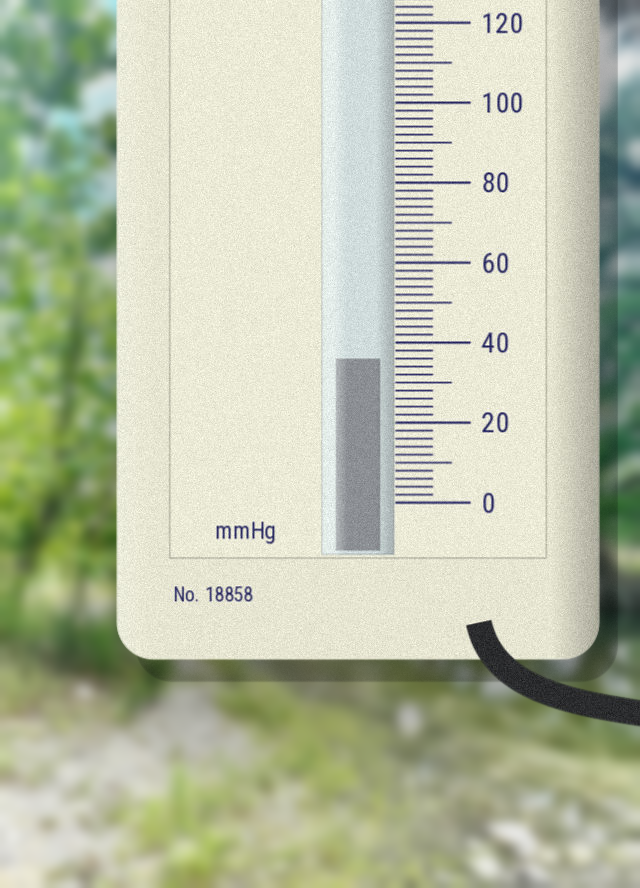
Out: 36 mmHg
